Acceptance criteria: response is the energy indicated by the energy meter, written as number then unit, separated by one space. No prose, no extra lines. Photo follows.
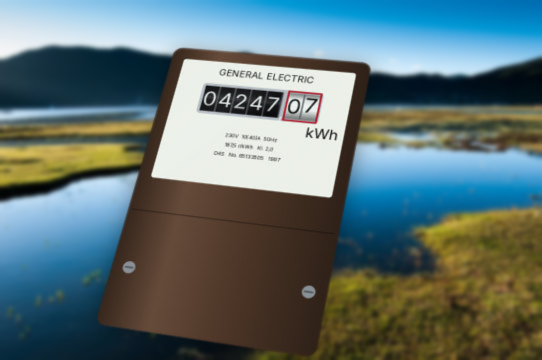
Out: 4247.07 kWh
